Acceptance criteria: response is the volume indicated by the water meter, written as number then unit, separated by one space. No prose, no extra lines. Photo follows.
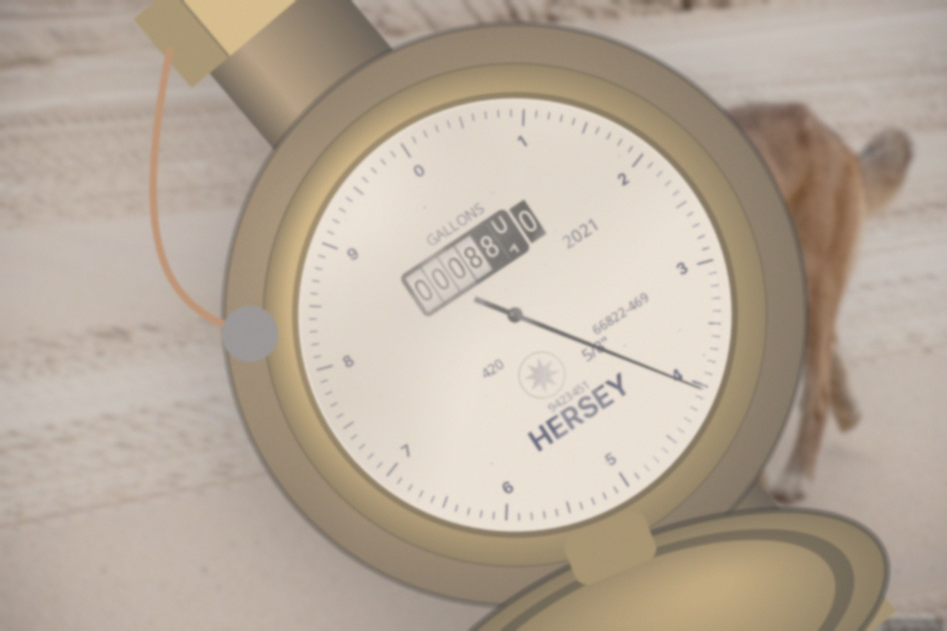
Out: 8804.0 gal
